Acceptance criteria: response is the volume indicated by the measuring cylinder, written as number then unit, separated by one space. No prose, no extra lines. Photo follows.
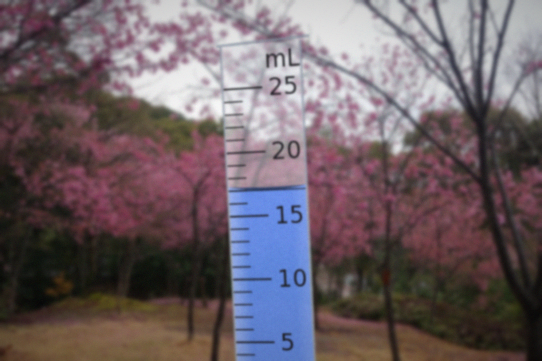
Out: 17 mL
